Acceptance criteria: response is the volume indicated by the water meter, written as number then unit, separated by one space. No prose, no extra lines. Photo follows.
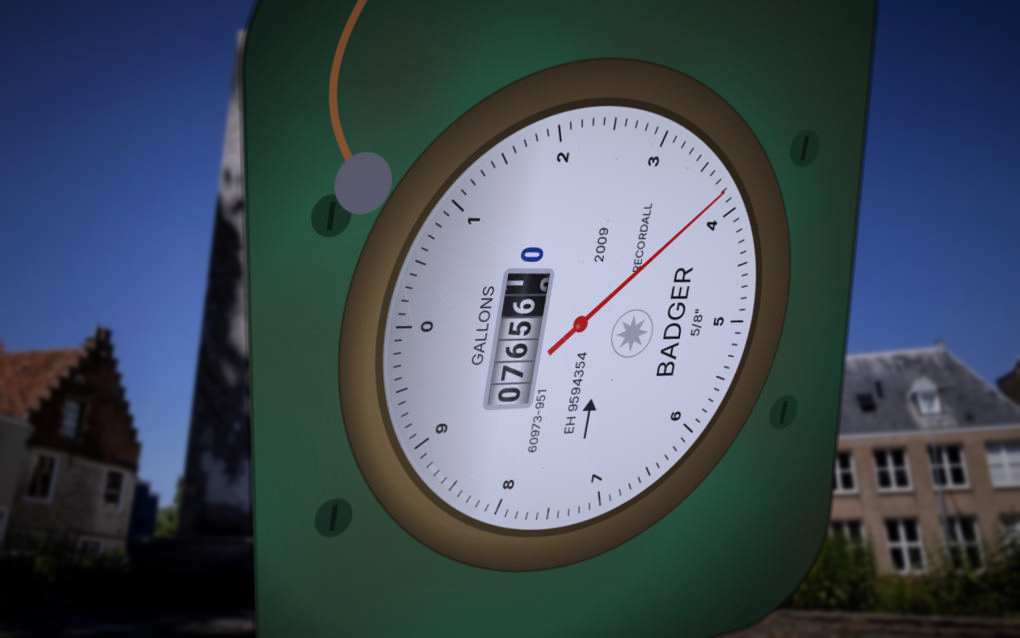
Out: 765613.8 gal
